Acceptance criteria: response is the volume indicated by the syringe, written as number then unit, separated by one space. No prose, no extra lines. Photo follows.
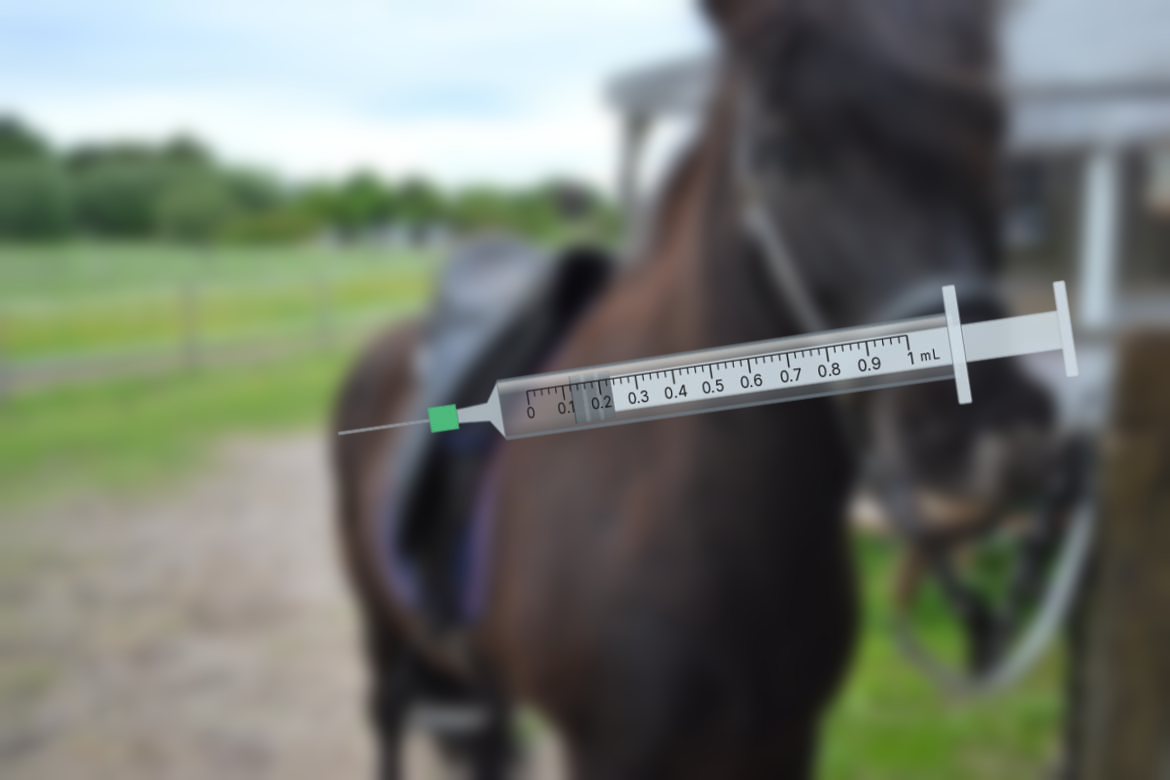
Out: 0.12 mL
